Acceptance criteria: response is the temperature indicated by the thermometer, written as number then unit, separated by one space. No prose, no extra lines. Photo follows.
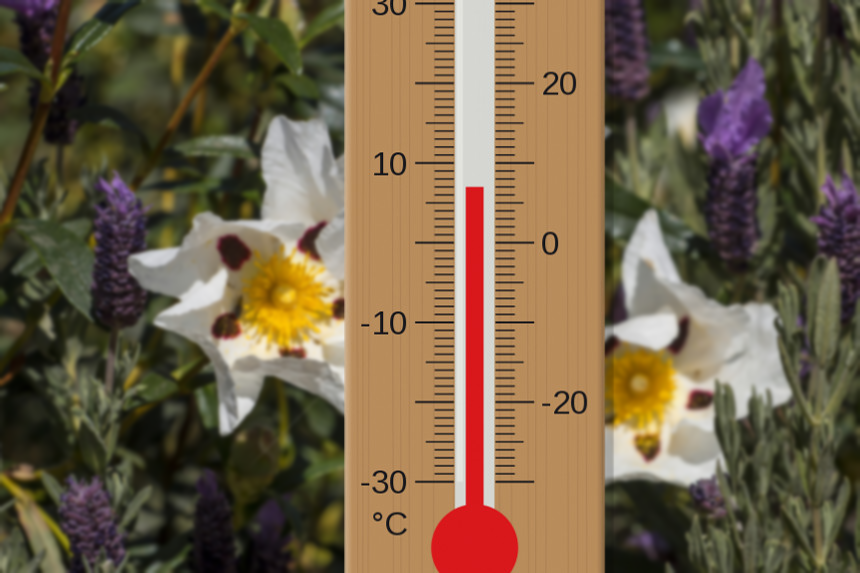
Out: 7 °C
